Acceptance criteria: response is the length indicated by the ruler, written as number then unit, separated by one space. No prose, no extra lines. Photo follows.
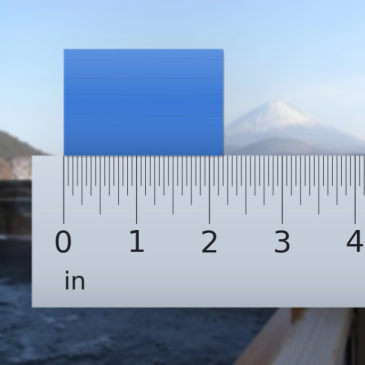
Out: 2.1875 in
